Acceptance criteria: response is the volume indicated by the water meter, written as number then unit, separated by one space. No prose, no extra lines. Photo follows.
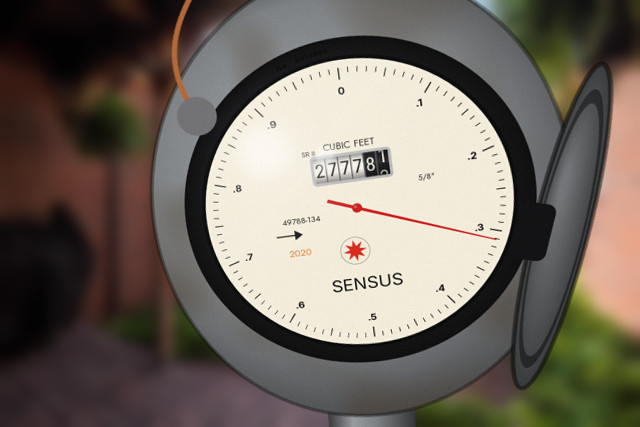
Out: 277781.31 ft³
